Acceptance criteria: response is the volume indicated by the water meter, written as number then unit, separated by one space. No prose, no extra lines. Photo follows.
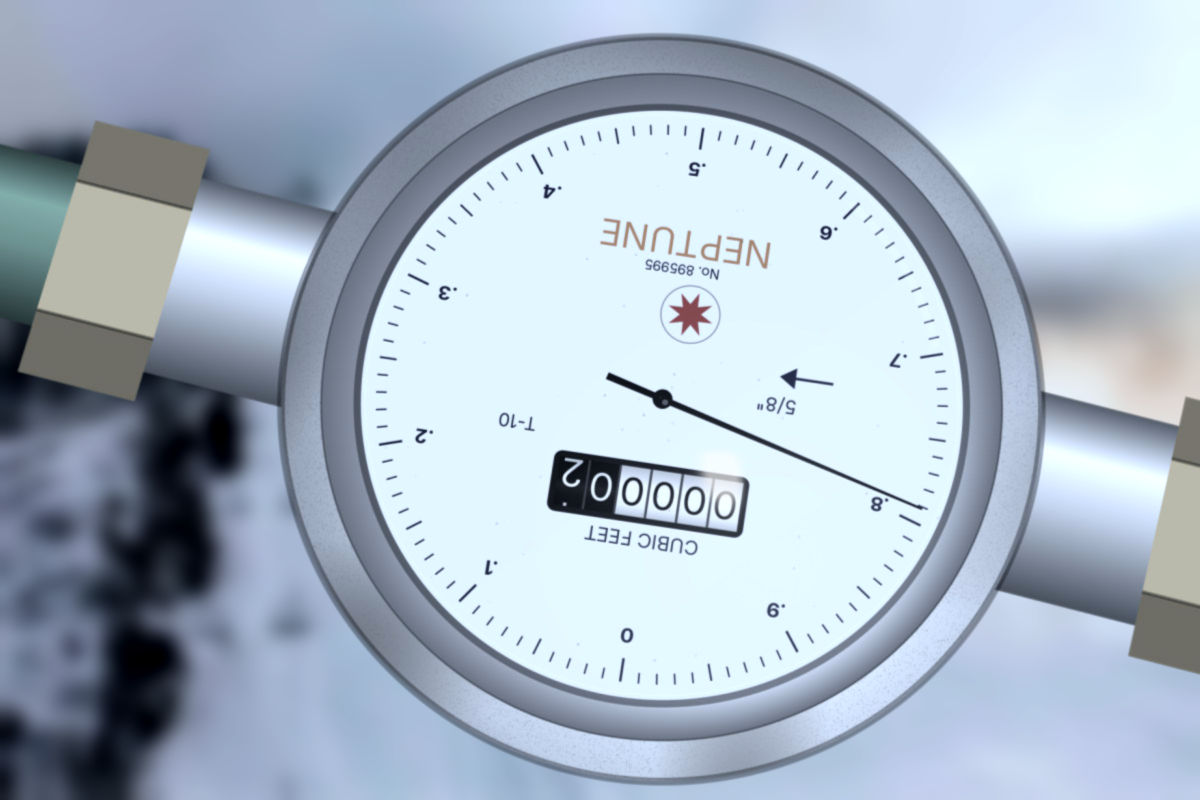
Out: 1.79 ft³
